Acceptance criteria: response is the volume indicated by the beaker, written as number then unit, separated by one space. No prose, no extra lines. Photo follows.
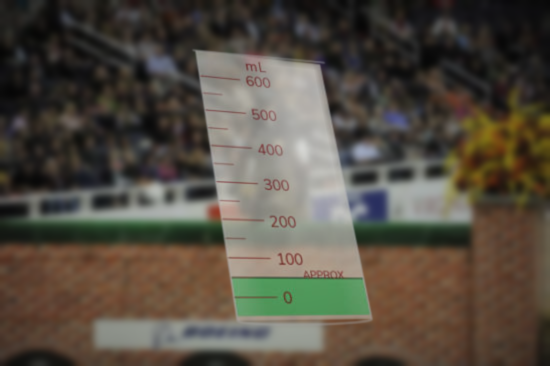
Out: 50 mL
